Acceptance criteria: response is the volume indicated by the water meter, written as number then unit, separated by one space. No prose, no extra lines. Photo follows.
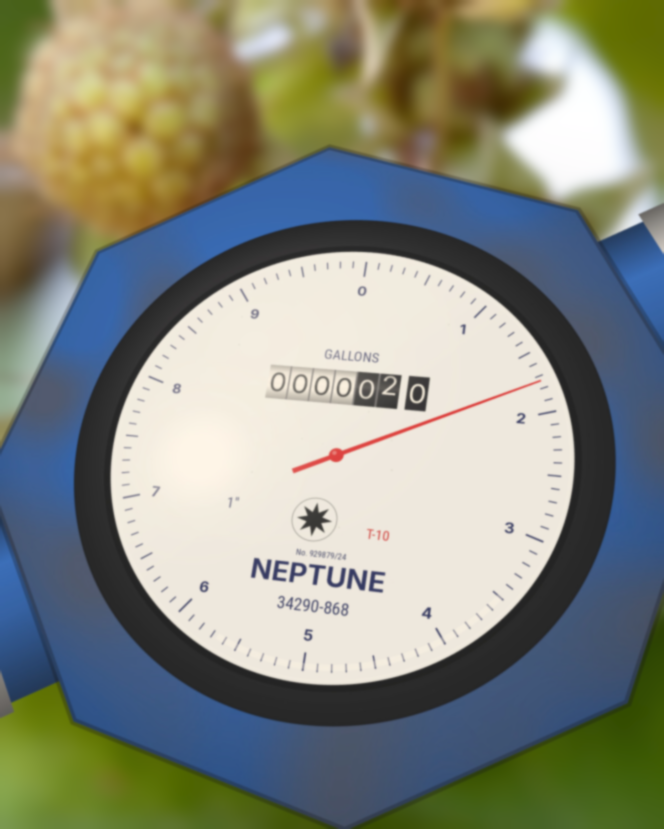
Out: 21.7 gal
